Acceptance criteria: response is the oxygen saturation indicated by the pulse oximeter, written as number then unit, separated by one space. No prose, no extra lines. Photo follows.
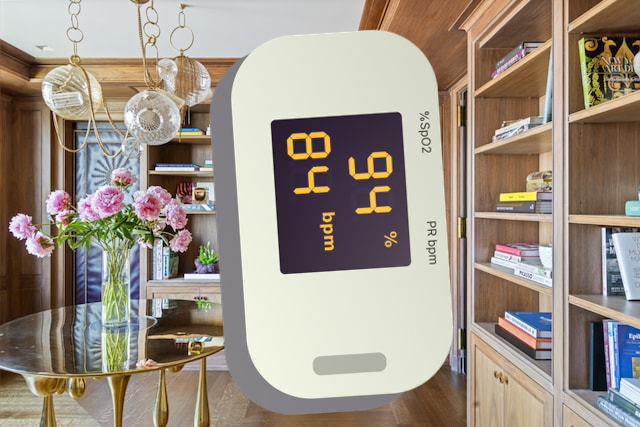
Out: 94 %
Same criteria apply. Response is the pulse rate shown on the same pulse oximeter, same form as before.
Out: 84 bpm
